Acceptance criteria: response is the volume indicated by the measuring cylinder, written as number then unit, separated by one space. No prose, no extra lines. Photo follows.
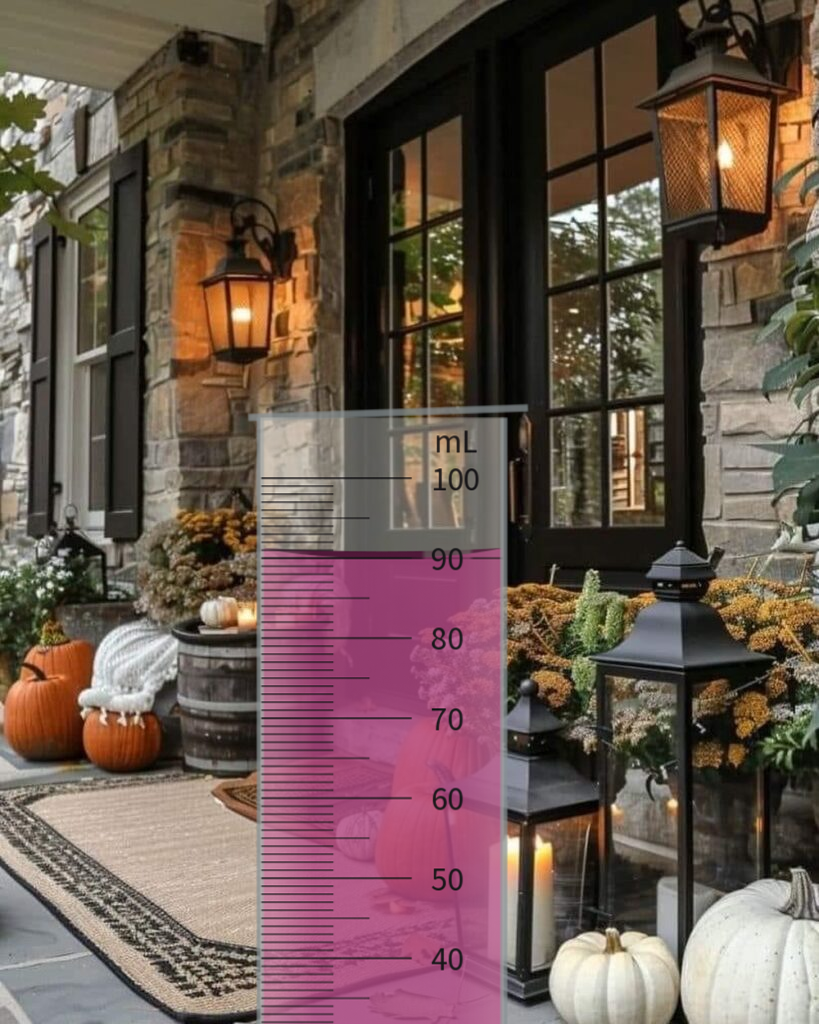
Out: 90 mL
